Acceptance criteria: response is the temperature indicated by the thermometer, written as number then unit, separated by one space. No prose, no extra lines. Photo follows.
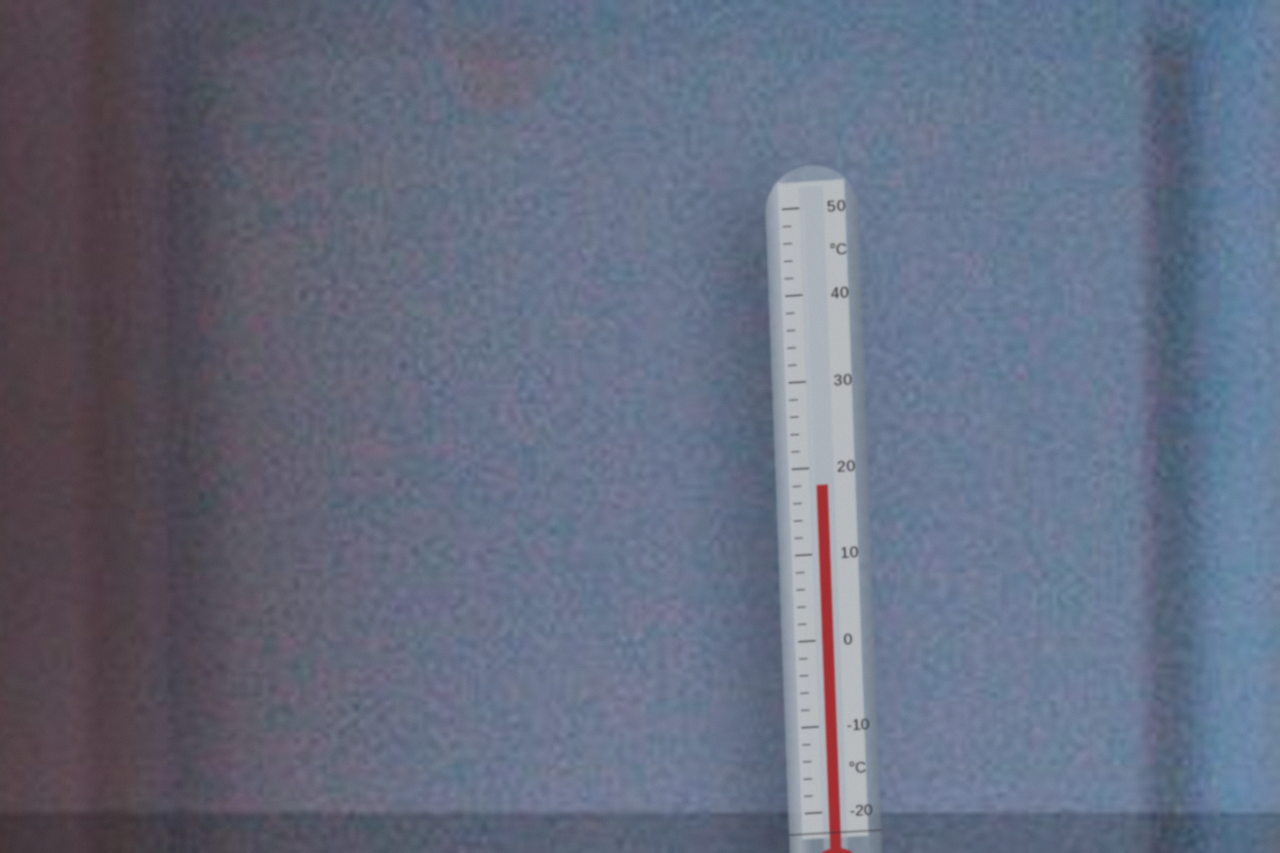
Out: 18 °C
